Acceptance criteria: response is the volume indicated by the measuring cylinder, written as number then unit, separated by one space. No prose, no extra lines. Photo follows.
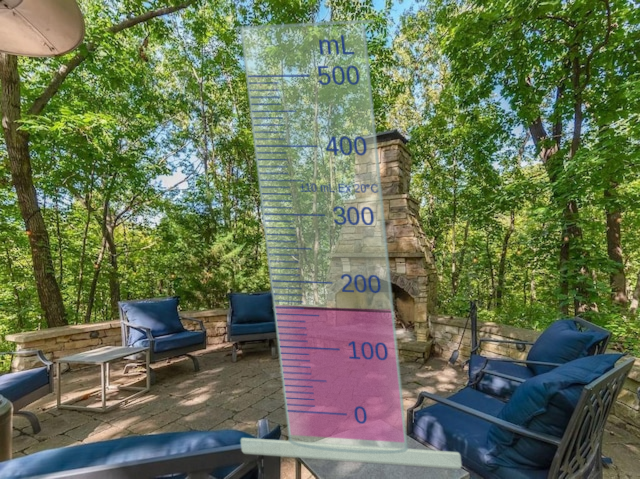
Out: 160 mL
